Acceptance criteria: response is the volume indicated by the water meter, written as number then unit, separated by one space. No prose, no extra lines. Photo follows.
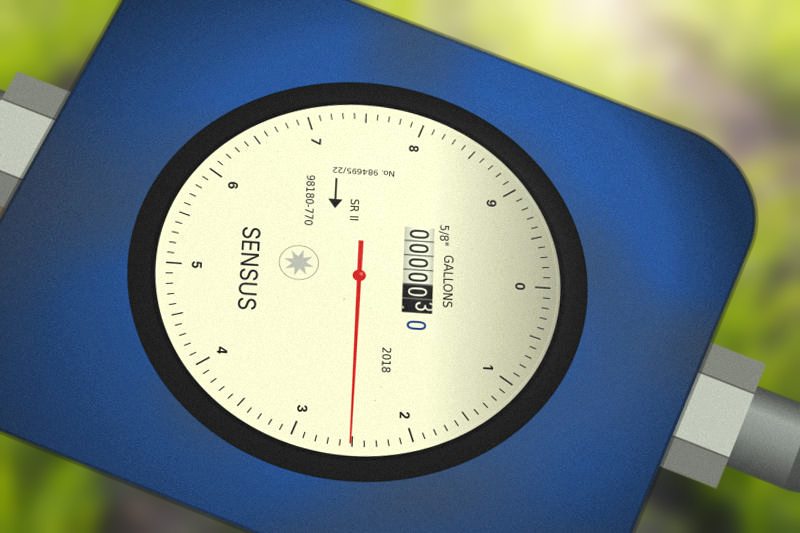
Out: 32.5 gal
